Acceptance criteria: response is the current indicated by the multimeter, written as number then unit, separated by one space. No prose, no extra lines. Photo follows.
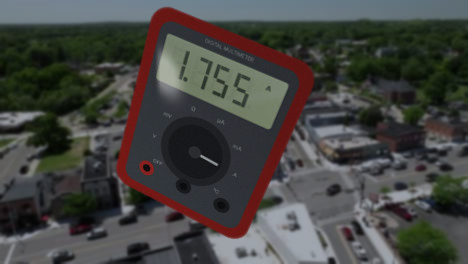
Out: 1.755 A
